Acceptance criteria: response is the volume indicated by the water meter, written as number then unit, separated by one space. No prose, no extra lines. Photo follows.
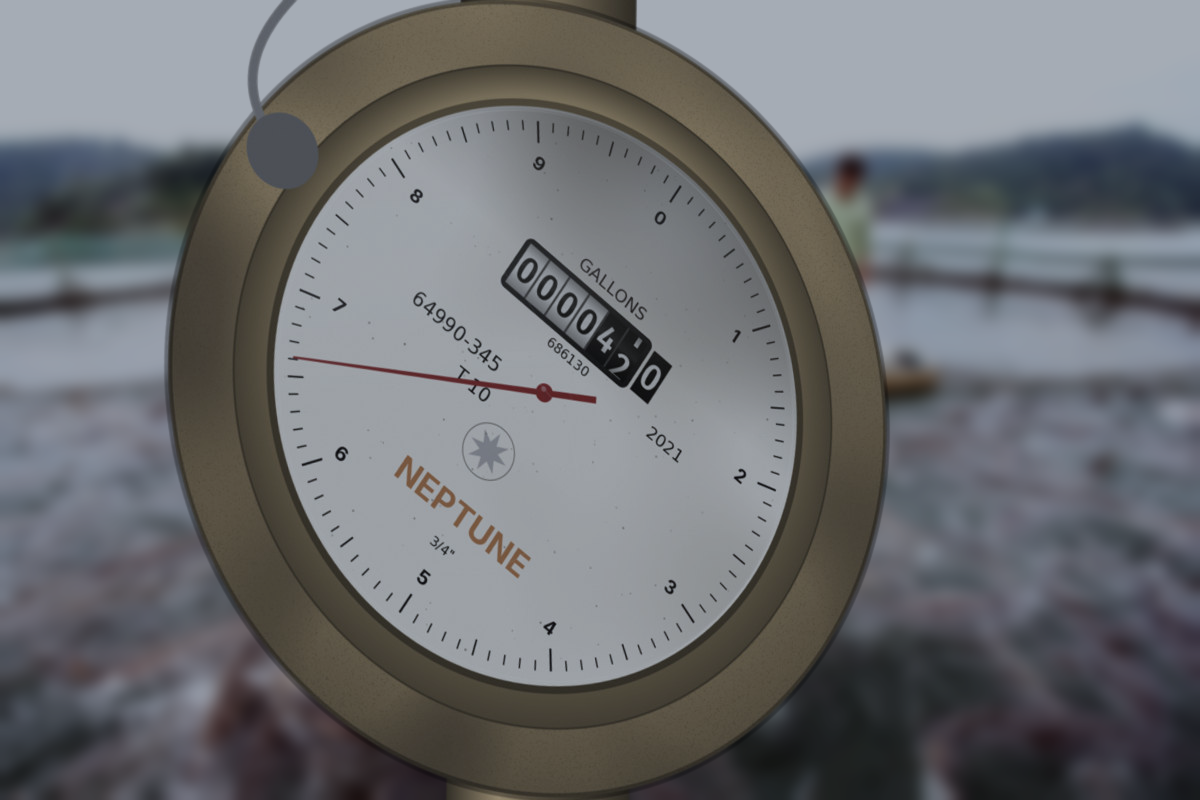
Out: 416.6 gal
